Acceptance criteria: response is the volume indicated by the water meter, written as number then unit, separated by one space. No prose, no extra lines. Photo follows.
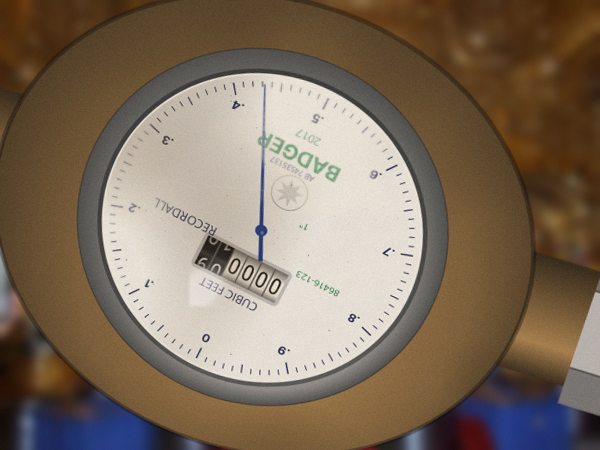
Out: 9.43 ft³
